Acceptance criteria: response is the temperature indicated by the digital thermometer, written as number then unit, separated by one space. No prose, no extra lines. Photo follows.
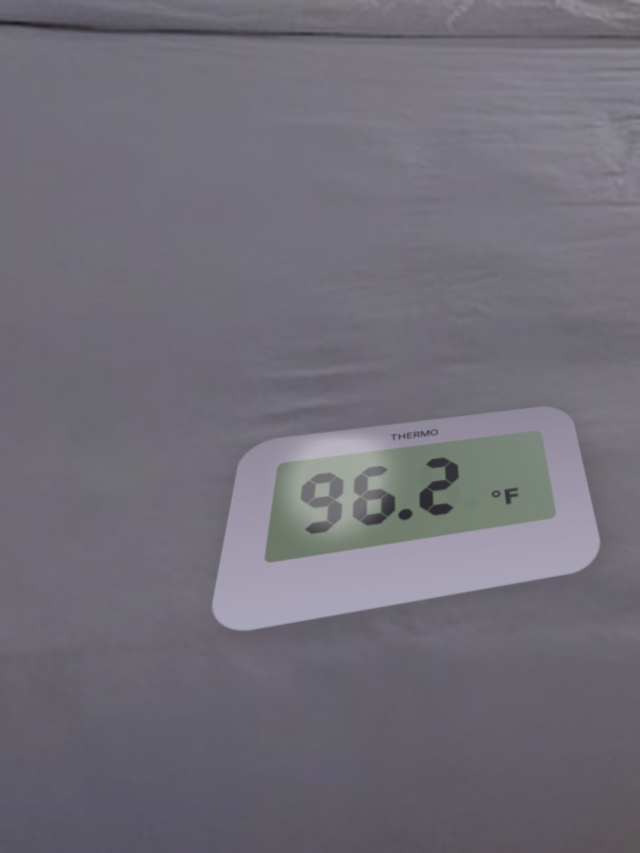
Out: 96.2 °F
